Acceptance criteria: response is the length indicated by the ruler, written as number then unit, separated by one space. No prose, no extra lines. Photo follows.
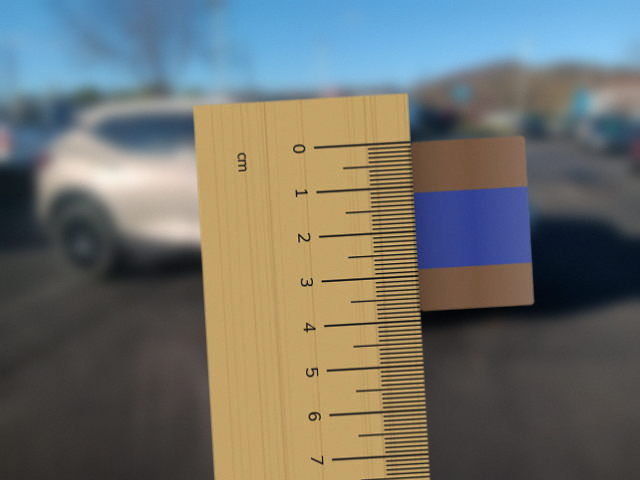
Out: 3.8 cm
